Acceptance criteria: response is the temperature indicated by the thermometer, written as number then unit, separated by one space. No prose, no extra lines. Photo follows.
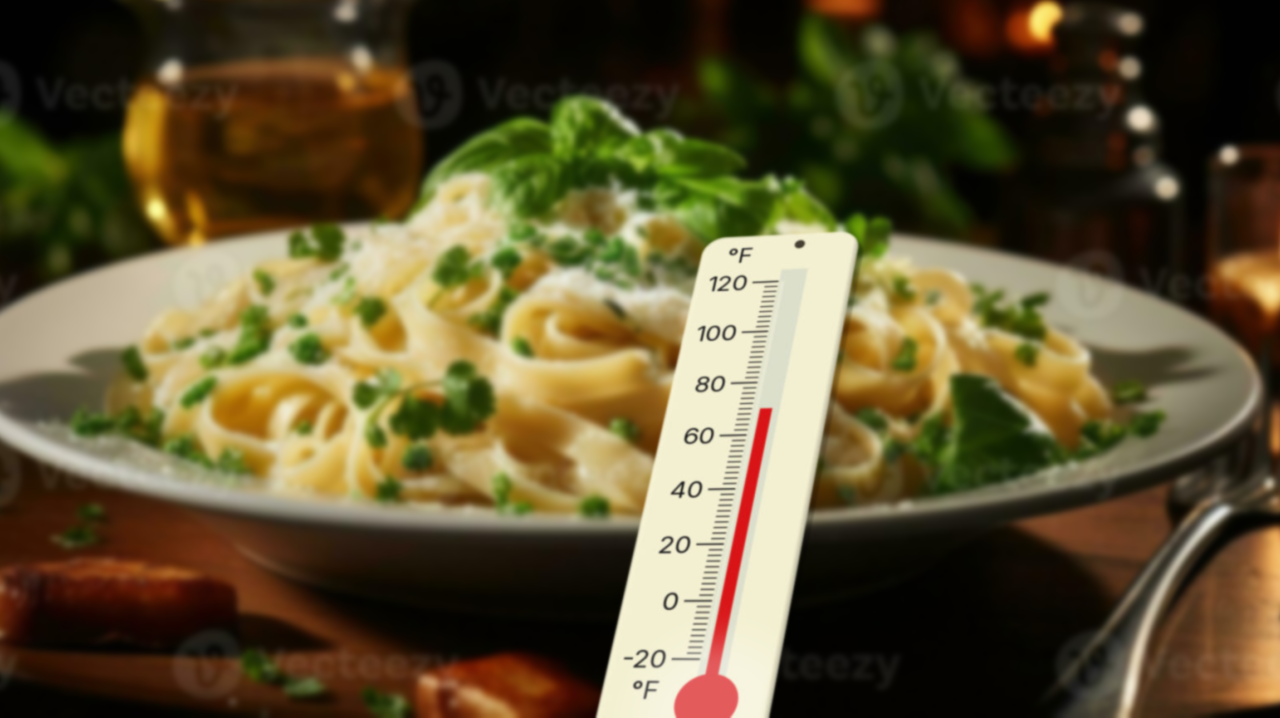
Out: 70 °F
